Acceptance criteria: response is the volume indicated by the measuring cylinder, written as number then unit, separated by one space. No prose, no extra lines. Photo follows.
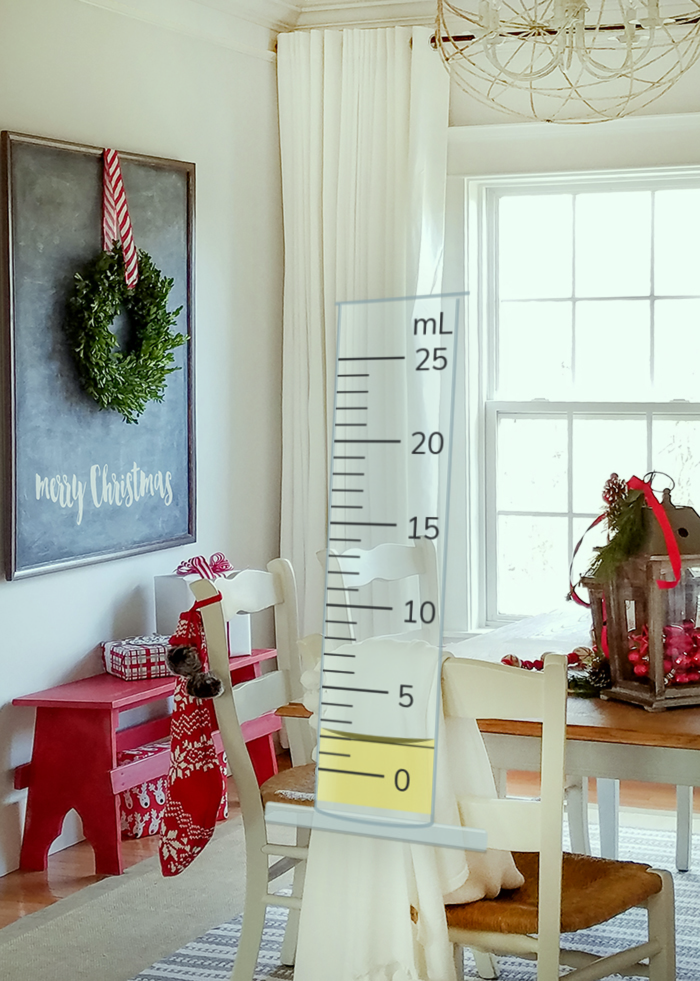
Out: 2 mL
